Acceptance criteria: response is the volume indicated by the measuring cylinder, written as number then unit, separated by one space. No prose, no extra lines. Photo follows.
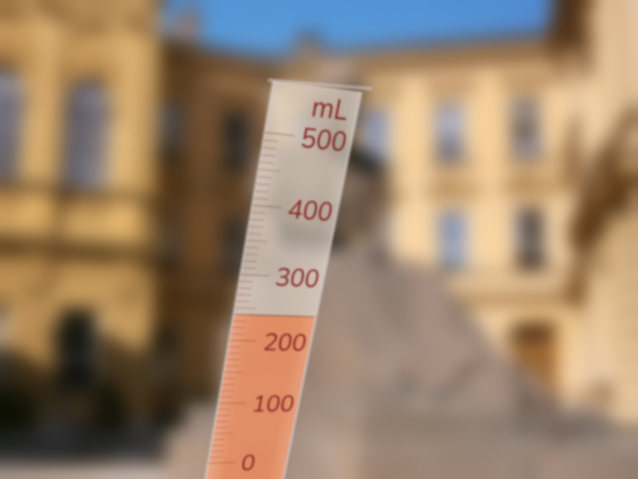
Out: 240 mL
